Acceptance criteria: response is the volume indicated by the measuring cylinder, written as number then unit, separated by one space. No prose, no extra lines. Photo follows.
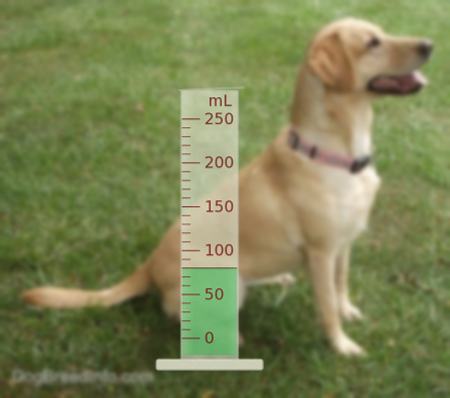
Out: 80 mL
